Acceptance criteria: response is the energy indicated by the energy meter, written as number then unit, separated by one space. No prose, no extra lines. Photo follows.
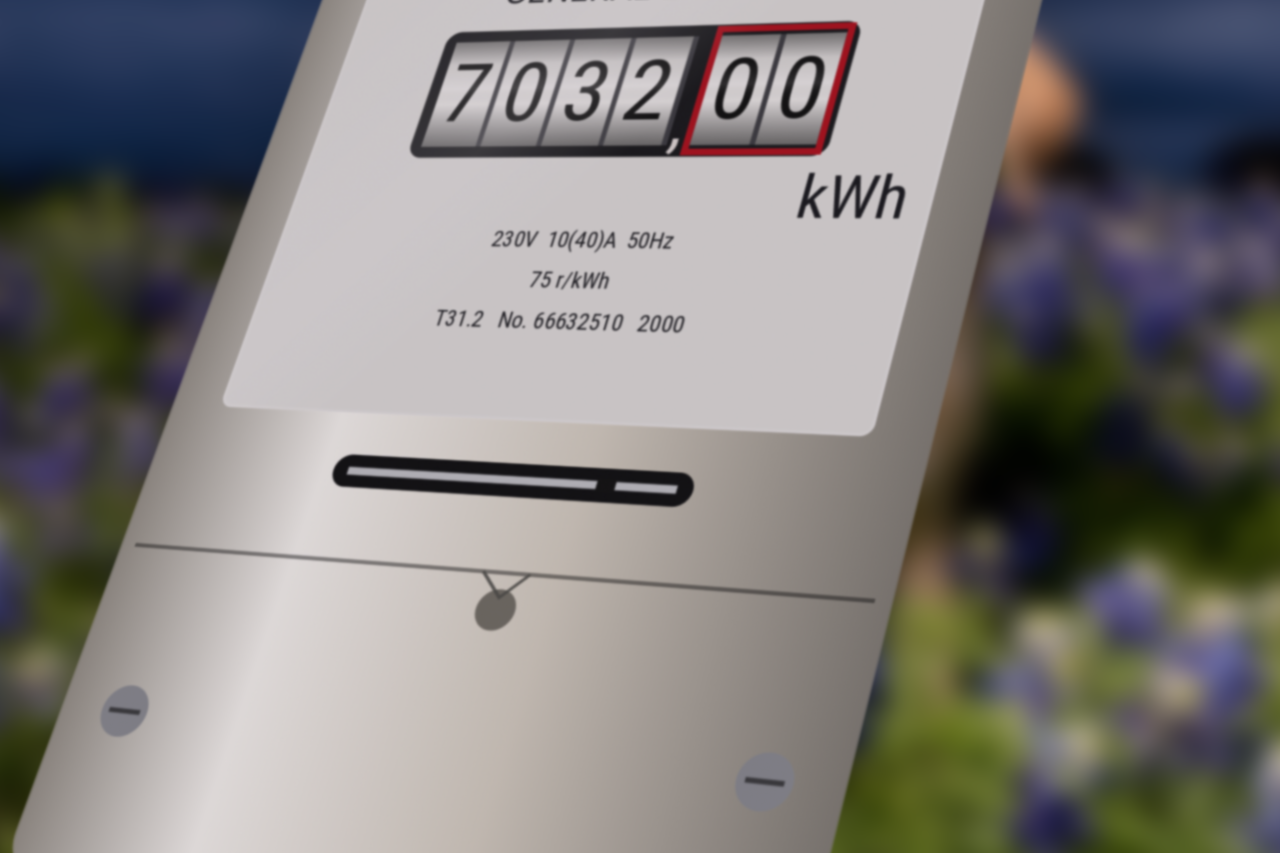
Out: 7032.00 kWh
